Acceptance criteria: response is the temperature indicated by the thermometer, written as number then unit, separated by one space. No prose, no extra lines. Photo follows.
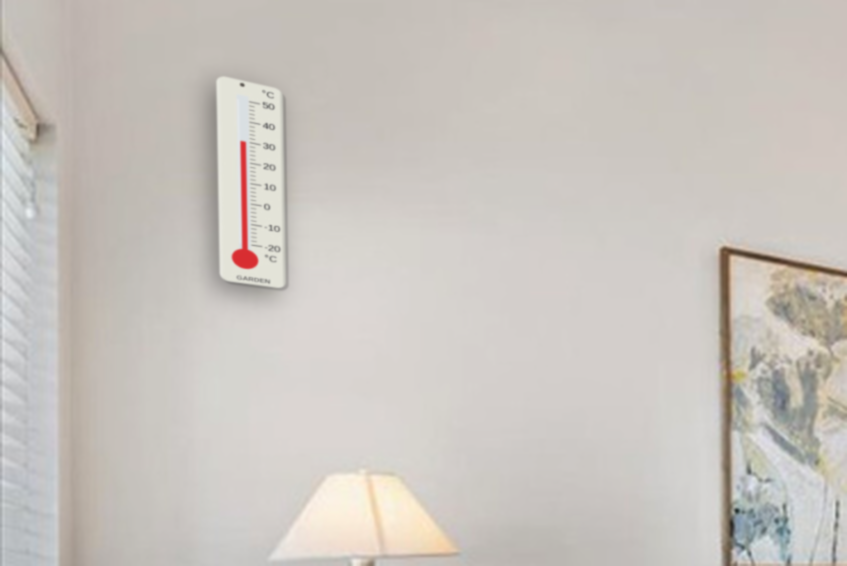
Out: 30 °C
